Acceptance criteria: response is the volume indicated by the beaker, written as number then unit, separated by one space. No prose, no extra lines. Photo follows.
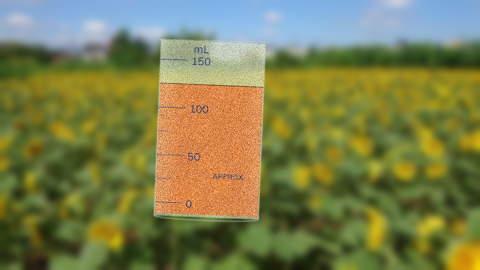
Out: 125 mL
